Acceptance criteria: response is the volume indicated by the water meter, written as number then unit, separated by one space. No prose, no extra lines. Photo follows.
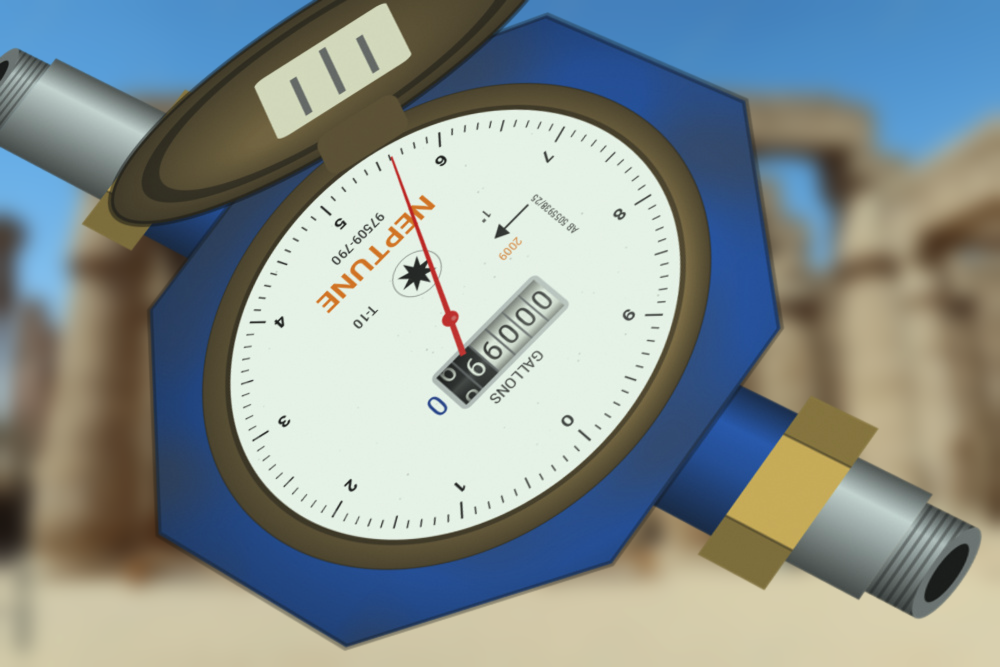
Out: 9985.6 gal
